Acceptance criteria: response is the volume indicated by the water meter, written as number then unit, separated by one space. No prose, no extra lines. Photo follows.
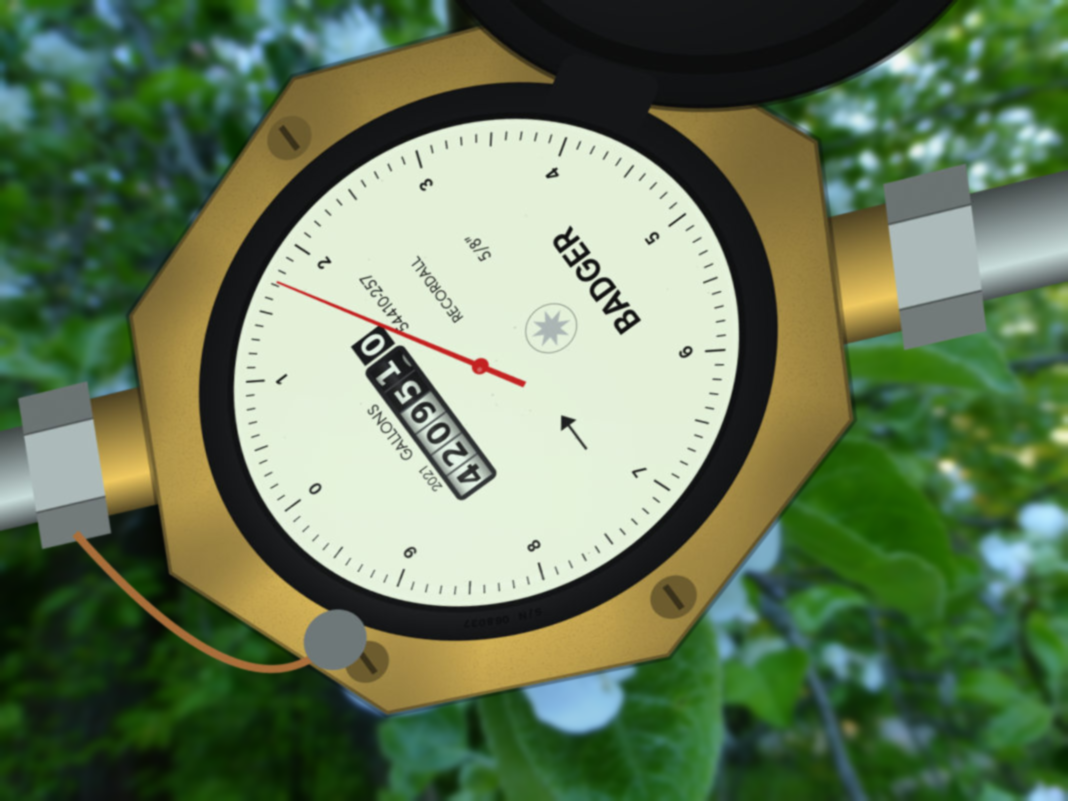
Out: 4209511.7 gal
